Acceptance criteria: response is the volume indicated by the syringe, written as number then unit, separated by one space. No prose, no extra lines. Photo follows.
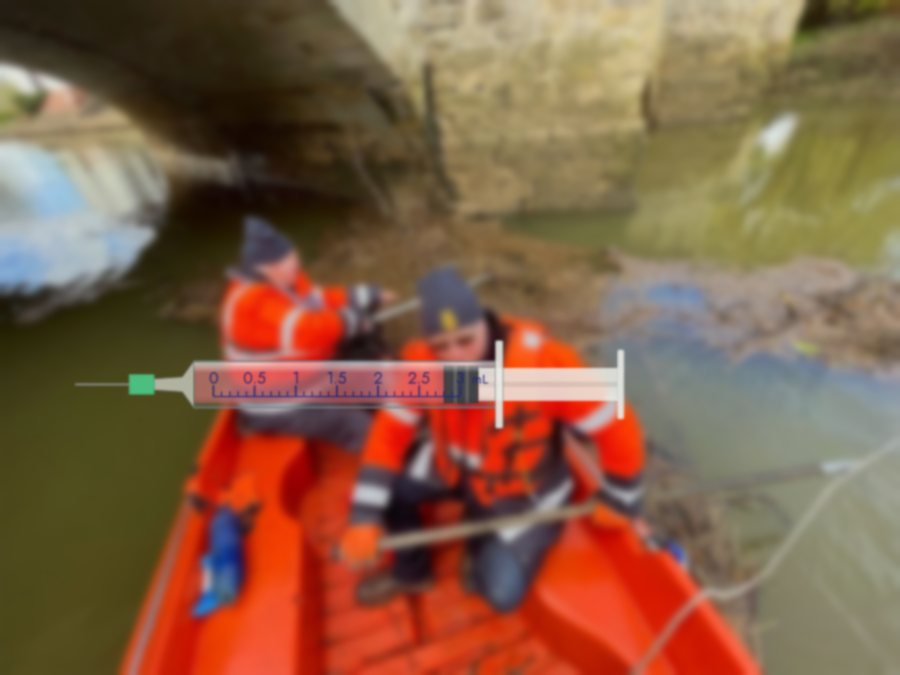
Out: 2.8 mL
